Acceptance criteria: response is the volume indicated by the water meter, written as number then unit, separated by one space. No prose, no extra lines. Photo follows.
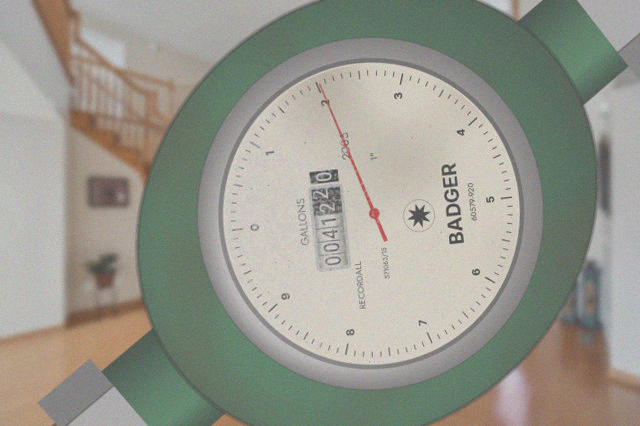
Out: 41222.0 gal
